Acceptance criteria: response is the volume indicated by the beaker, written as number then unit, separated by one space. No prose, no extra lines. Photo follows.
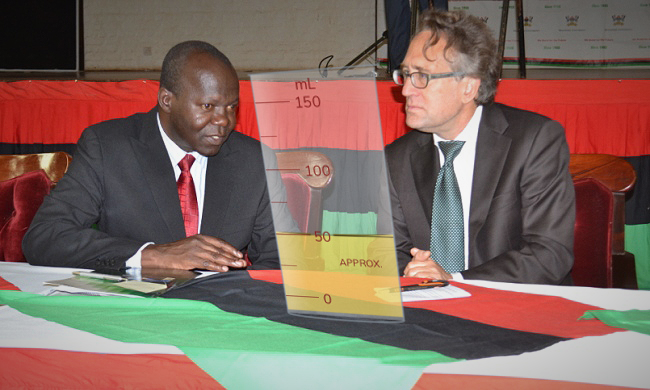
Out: 50 mL
